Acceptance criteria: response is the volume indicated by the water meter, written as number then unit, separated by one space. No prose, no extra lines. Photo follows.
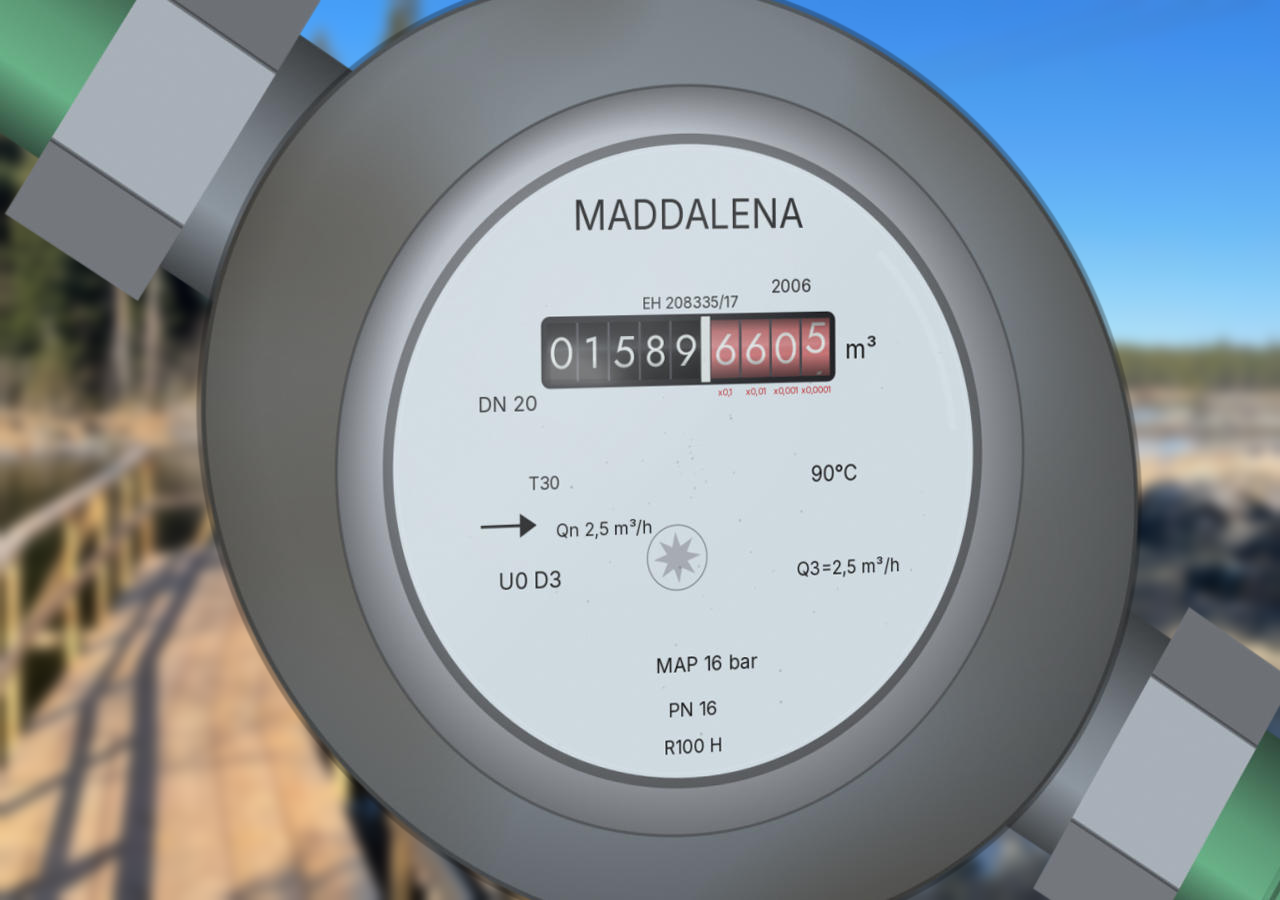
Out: 1589.6605 m³
